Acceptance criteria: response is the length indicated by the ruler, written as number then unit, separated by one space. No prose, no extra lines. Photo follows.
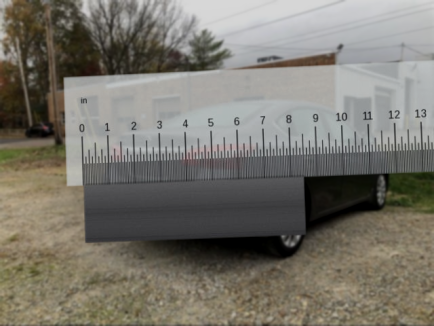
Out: 8.5 in
